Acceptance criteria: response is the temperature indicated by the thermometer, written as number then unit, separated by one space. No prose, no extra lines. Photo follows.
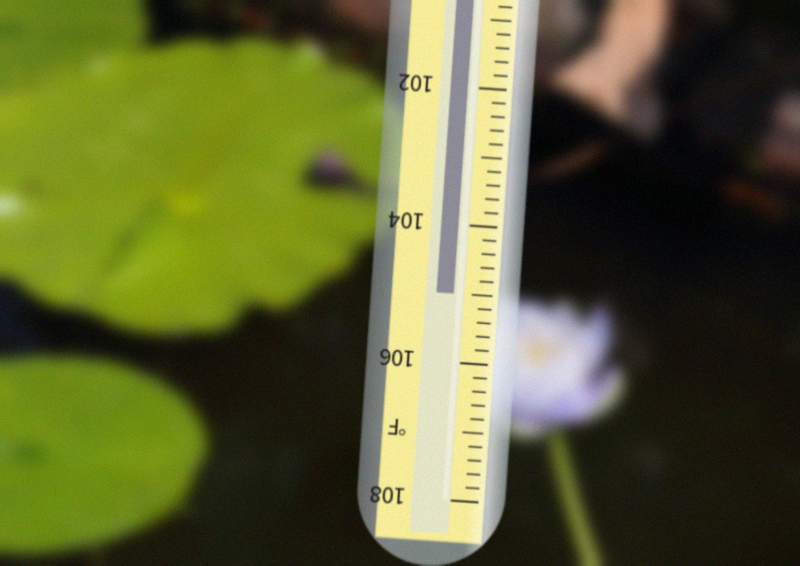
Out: 105 °F
